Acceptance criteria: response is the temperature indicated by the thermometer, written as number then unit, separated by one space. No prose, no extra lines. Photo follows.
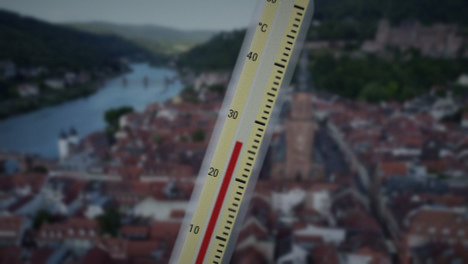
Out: 26 °C
